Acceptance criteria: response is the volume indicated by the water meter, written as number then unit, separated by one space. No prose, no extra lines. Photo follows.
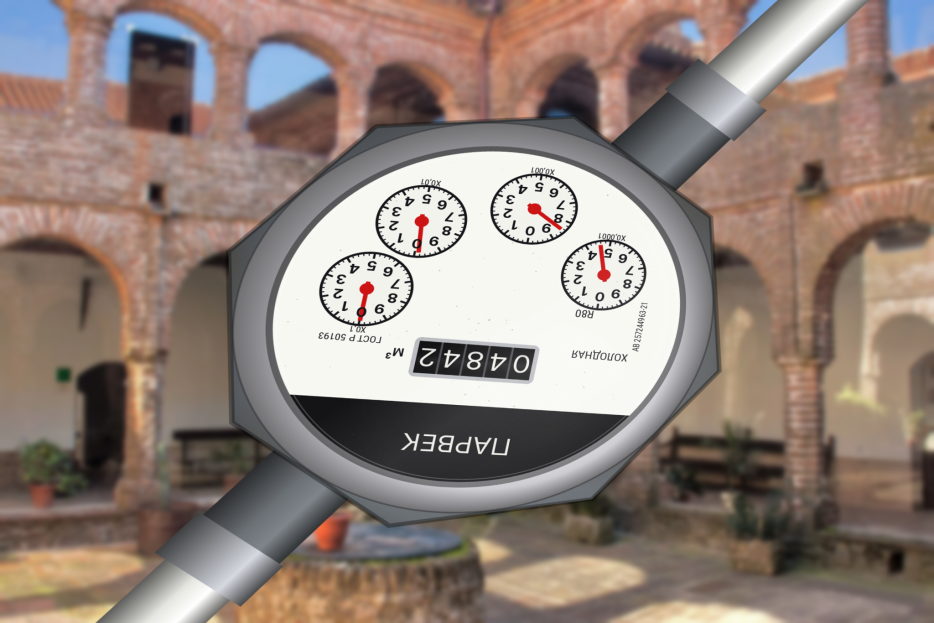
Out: 4841.9984 m³
